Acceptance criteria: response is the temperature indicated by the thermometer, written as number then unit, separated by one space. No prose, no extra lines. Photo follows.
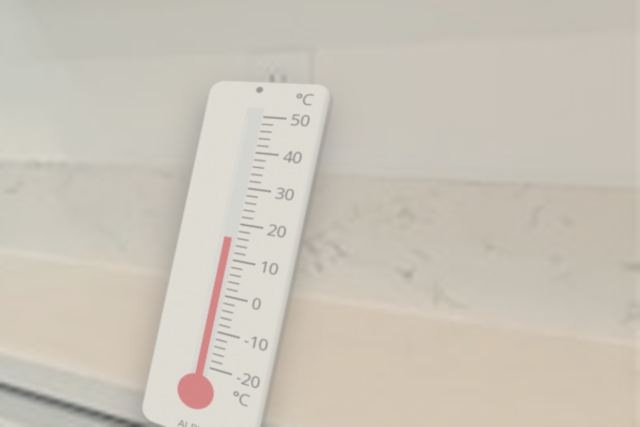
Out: 16 °C
